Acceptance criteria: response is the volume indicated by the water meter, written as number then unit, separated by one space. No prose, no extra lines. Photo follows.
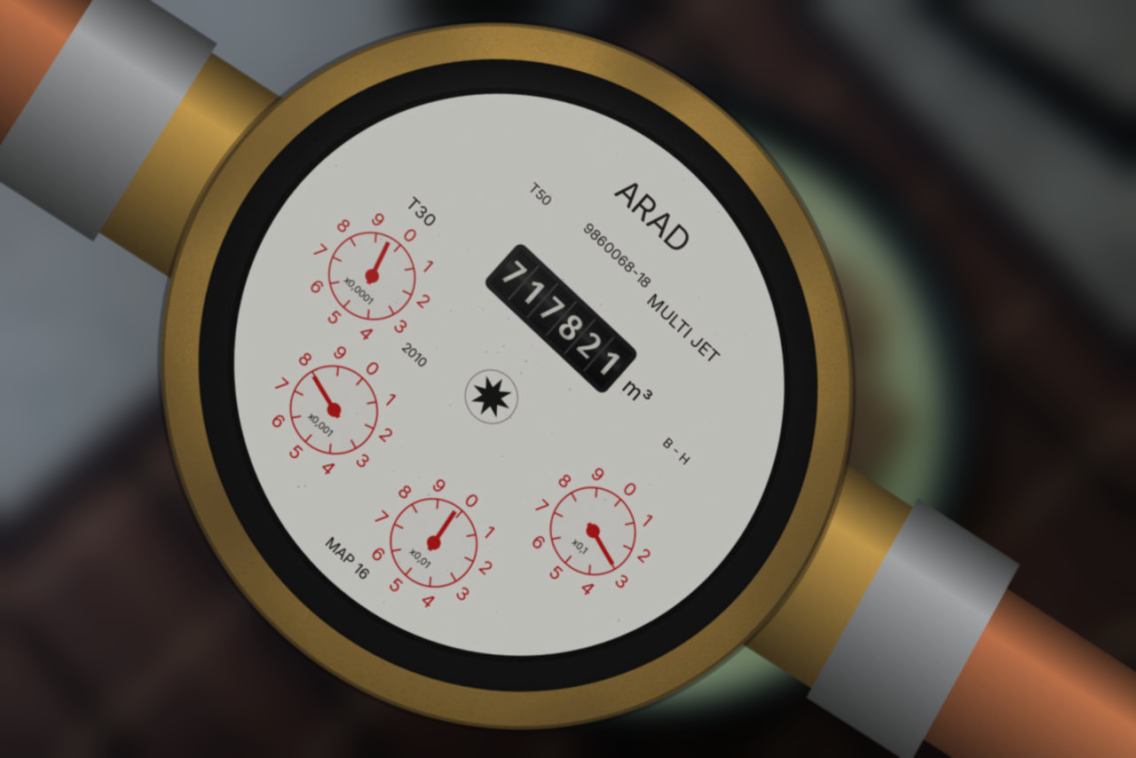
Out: 717821.2979 m³
